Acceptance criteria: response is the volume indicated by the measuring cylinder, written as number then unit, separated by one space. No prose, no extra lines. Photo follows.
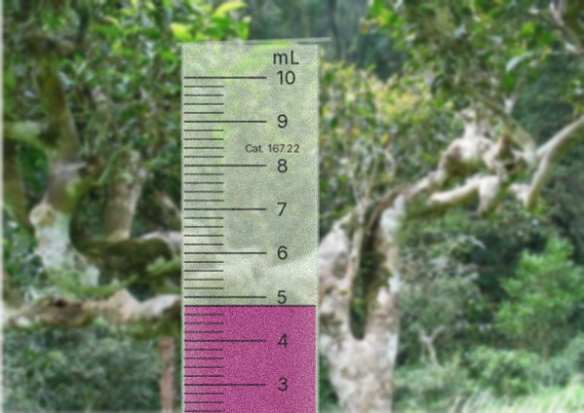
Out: 4.8 mL
